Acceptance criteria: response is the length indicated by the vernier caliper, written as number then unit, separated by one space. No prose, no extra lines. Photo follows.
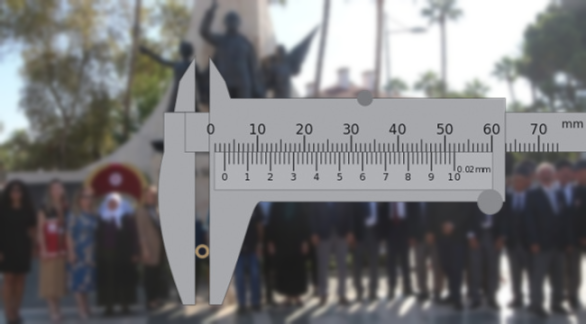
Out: 3.0 mm
